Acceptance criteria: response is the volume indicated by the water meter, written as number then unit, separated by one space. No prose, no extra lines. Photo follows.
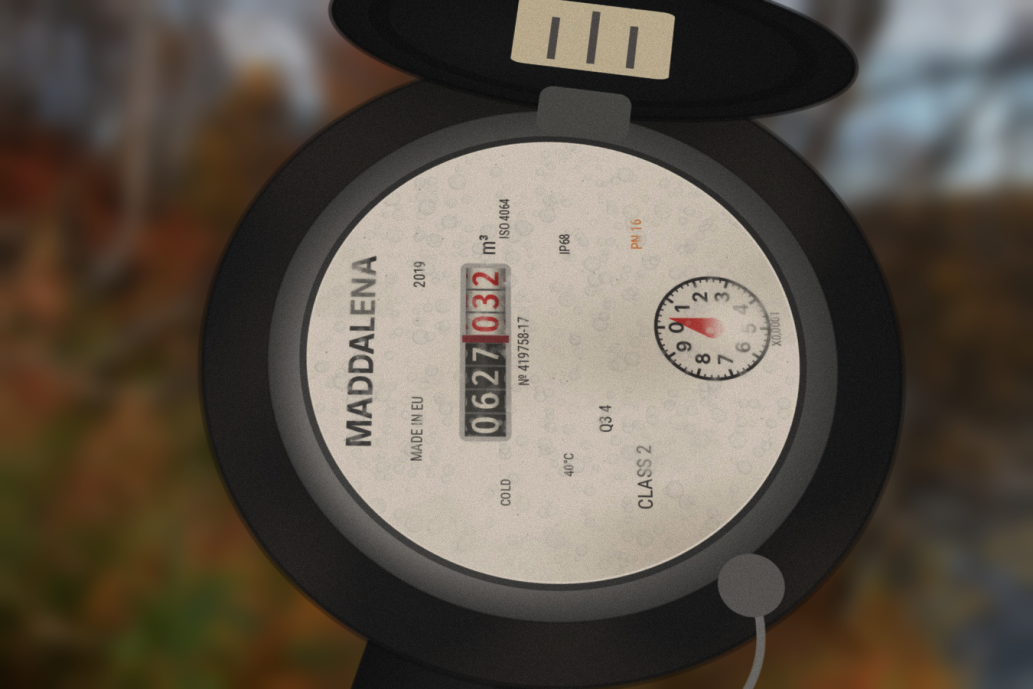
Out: 627.0320 m³
